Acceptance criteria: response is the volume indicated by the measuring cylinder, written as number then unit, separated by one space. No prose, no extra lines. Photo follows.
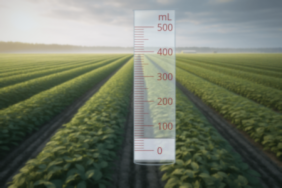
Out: 50 mL
